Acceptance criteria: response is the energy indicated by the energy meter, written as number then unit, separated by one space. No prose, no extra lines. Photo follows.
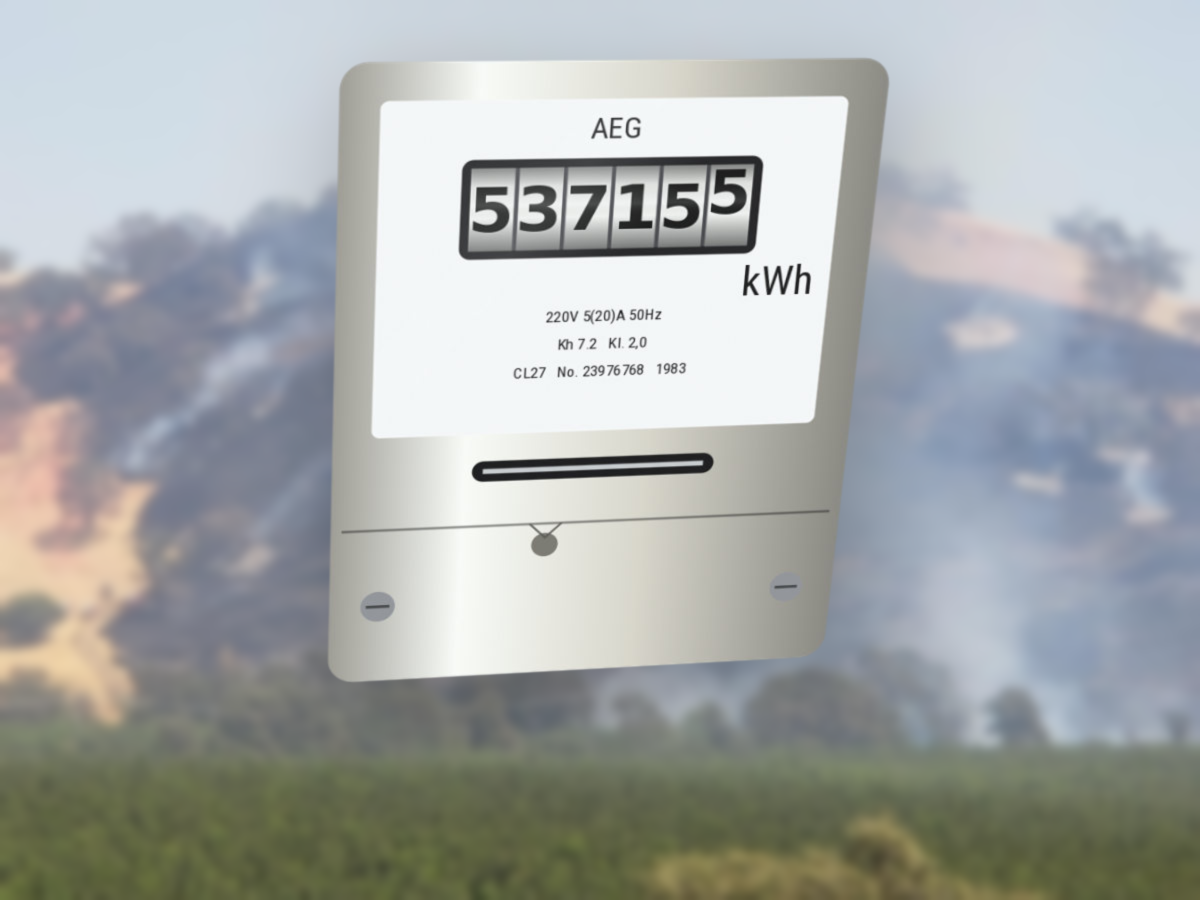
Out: 537155 kWh
